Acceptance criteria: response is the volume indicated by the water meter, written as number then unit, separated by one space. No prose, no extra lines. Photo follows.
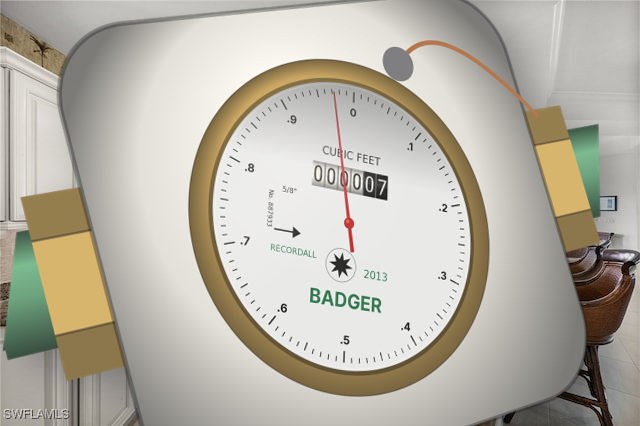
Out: 6.97 ft³
